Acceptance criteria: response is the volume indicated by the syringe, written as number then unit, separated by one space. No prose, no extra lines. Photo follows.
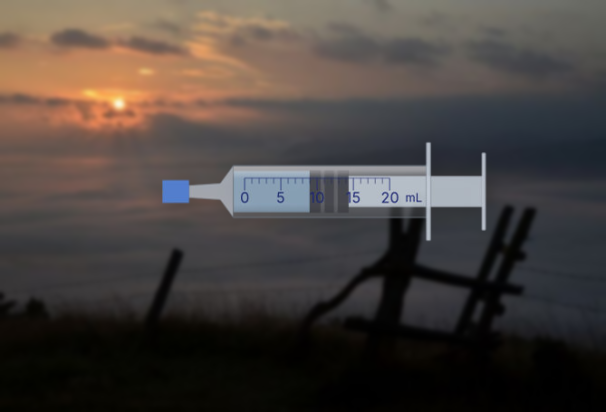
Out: 9 mL
